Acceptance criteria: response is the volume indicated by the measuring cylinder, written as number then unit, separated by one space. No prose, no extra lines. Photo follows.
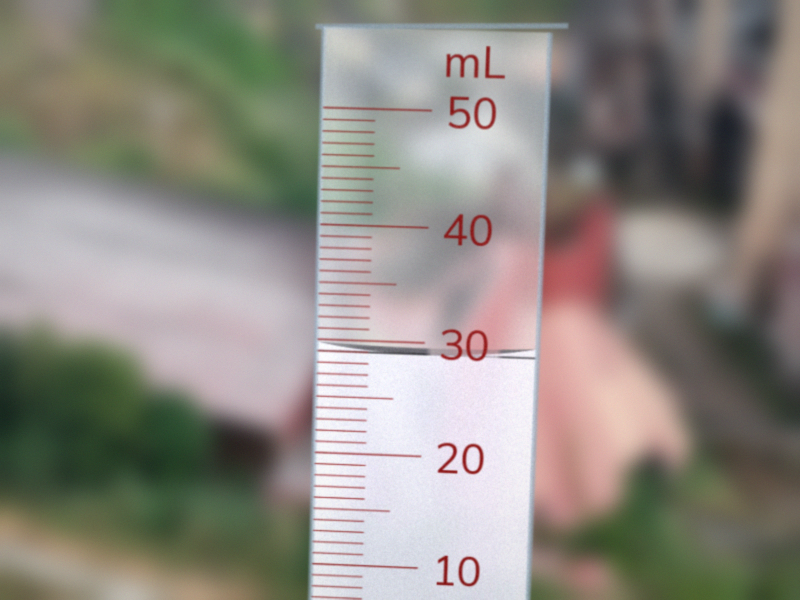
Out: 29 mL
